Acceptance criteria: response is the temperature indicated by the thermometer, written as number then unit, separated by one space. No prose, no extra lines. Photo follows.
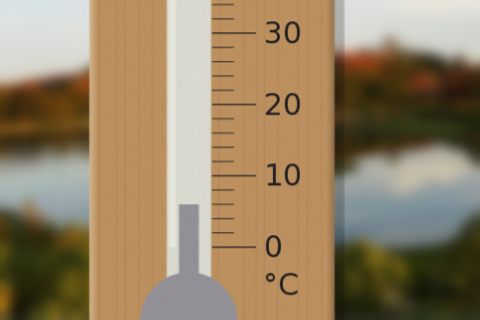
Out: 6 °C
